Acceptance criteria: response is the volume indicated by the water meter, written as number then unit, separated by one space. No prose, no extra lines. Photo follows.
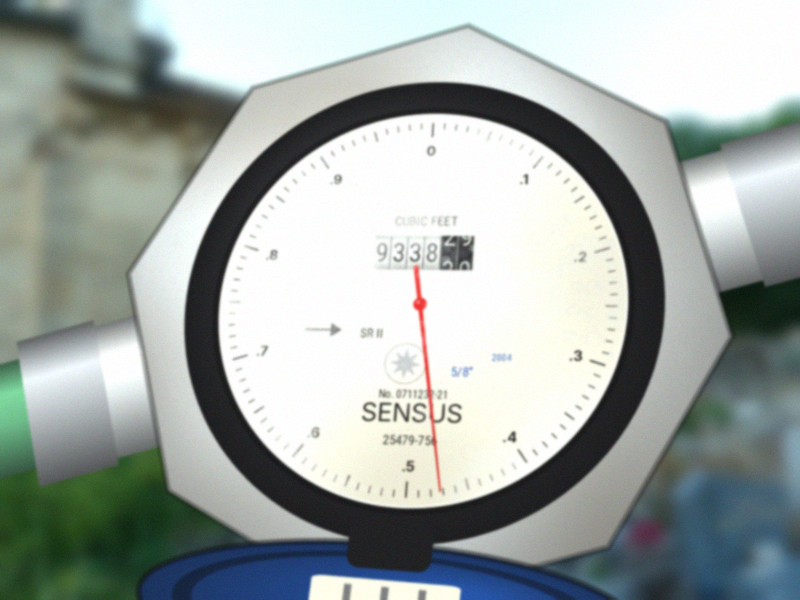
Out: 933829.47 ft³
